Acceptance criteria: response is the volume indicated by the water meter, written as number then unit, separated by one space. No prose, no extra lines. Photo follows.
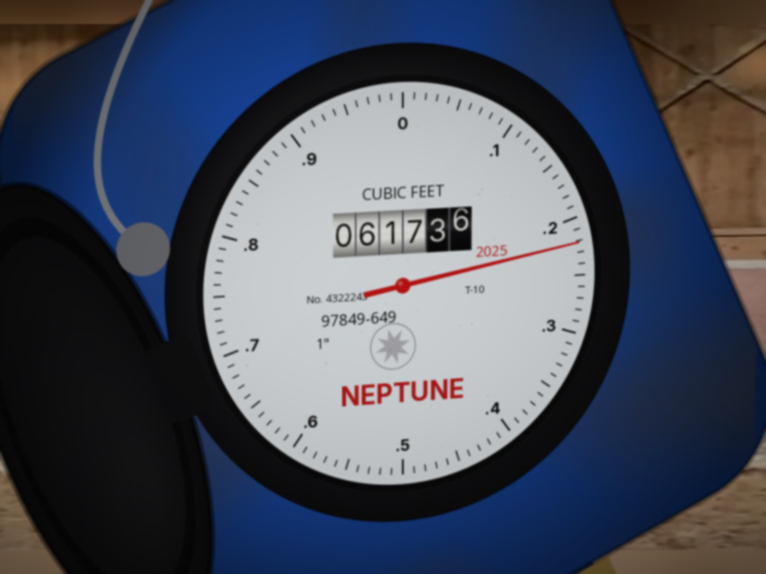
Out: 61736.22 ft³
